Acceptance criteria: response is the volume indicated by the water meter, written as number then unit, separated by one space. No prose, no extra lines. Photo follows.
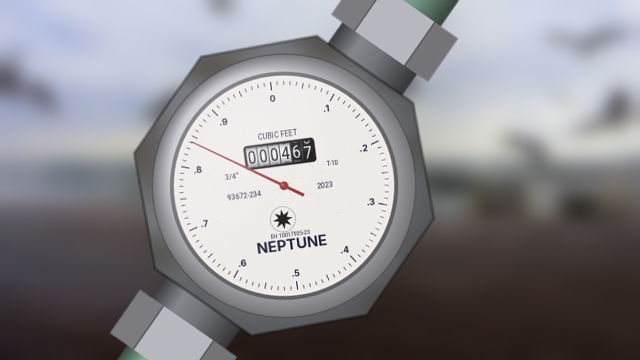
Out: 466.84 ft³
